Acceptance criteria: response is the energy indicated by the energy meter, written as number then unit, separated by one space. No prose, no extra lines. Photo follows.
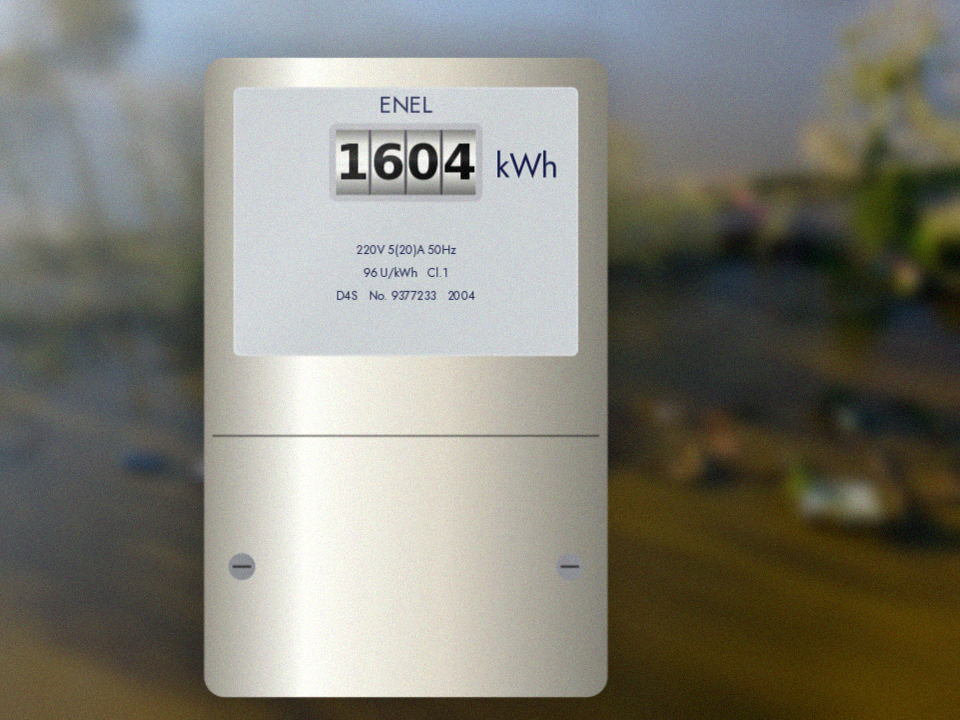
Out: 1604 kWh
